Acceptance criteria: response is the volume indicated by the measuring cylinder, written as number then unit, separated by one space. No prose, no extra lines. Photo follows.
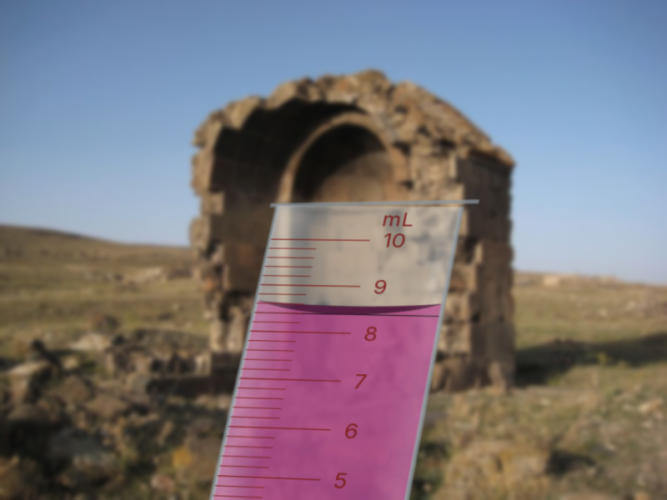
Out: 8.4 mL
